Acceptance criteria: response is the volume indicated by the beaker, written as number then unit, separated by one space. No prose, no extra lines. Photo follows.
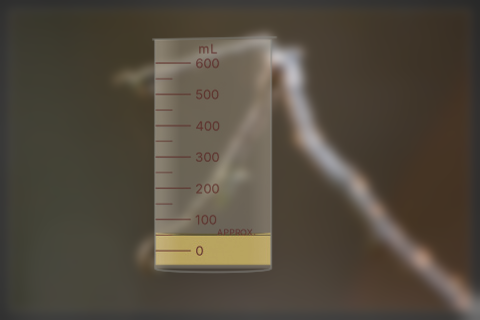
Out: 50 mL
